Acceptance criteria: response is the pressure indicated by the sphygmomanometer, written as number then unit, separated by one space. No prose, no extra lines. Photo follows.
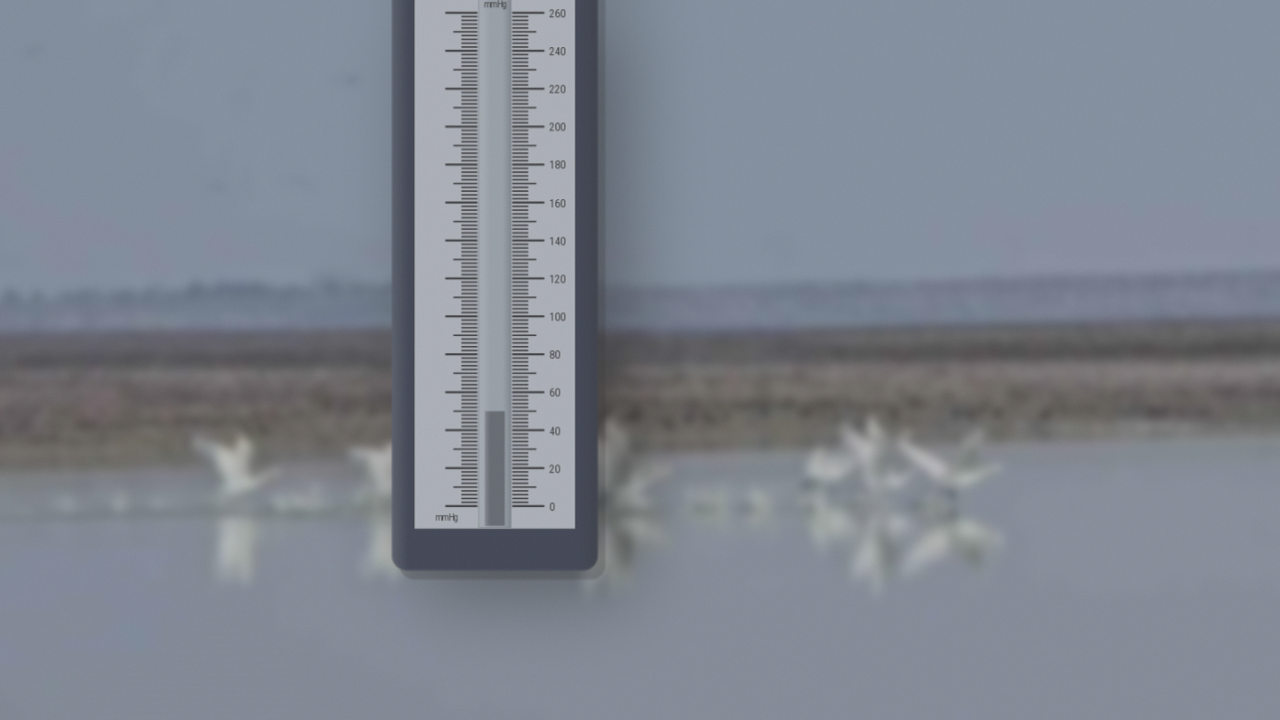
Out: 50 mmHg
